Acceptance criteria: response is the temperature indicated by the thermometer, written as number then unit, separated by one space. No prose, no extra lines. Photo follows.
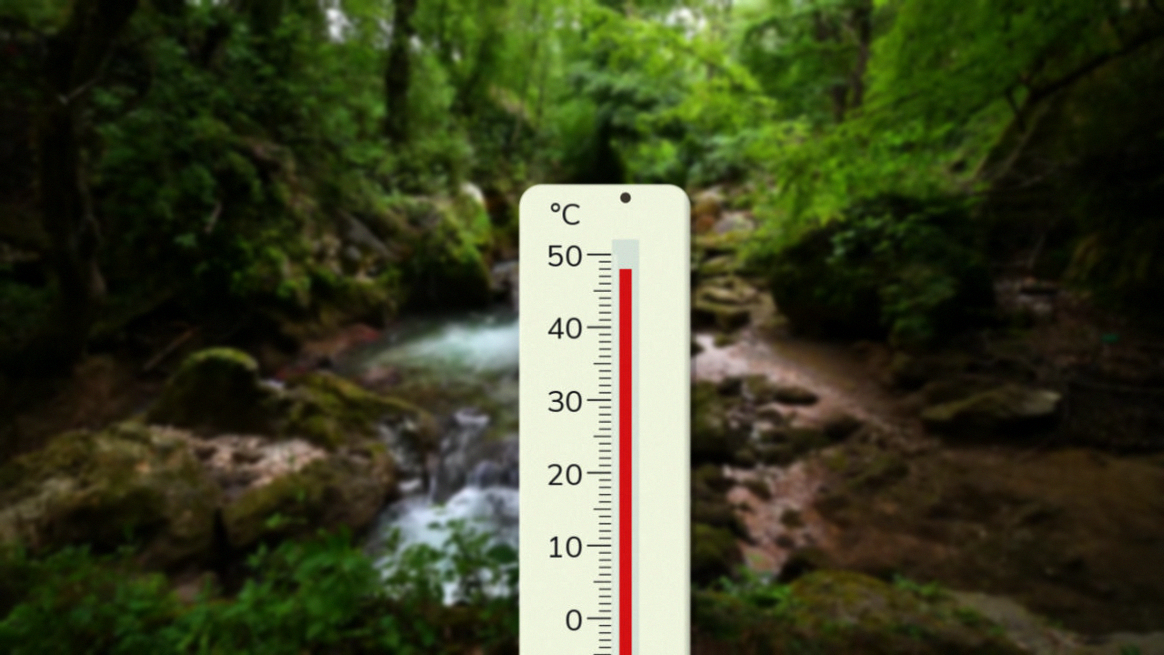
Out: 48 °C
